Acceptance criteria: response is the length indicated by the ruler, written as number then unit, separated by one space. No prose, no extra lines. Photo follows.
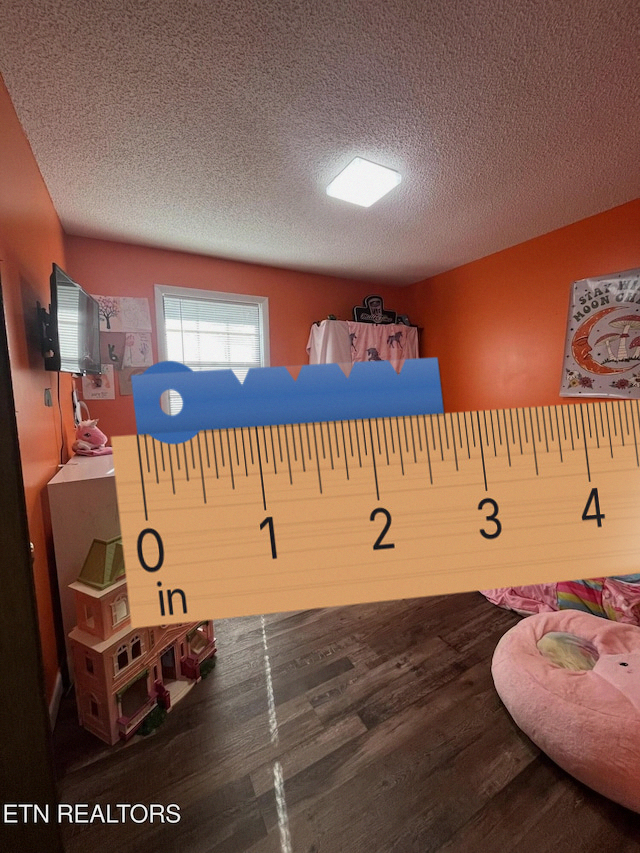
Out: 2.6875 in
